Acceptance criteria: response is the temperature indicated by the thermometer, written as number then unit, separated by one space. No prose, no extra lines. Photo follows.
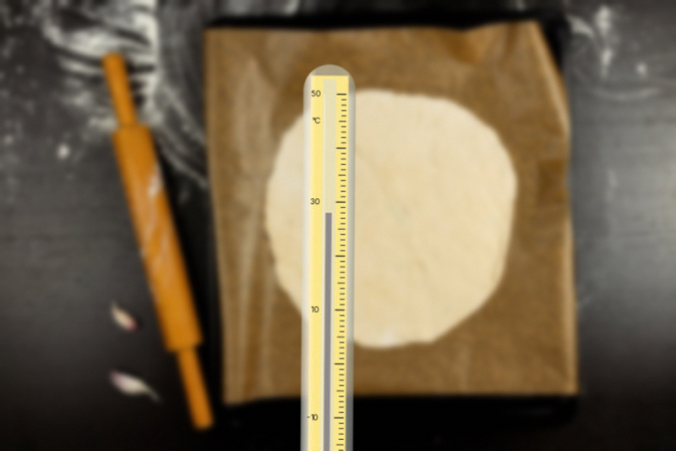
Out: 28 °C
